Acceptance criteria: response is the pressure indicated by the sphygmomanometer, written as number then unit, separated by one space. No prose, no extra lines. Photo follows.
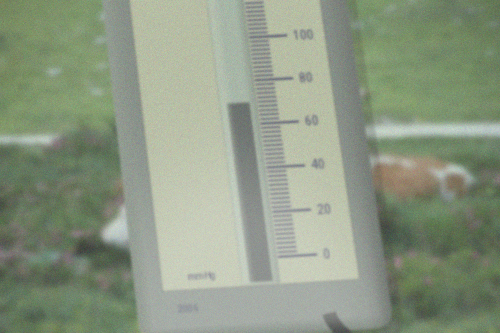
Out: 70 mmHg
